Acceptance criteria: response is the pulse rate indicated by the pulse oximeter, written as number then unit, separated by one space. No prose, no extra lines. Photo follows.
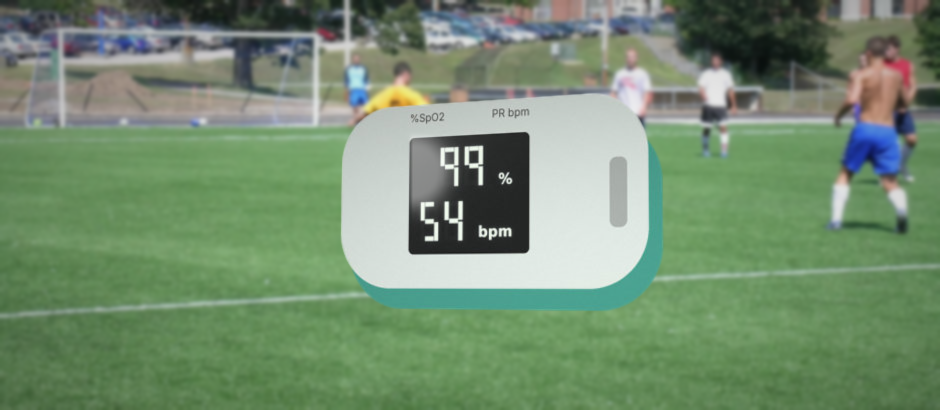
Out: 54 bpm
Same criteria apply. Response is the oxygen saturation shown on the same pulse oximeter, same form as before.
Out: 99 %
